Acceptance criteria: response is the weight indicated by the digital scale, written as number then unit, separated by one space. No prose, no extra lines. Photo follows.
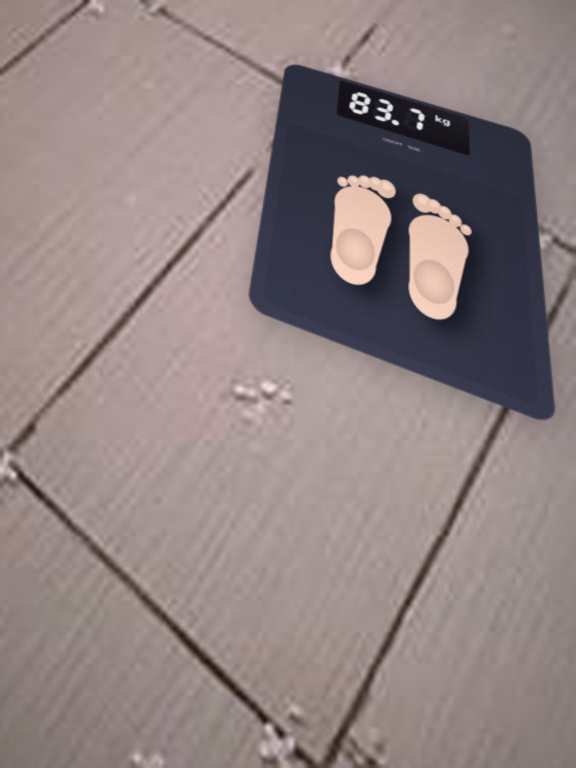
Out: 83.7 kg
